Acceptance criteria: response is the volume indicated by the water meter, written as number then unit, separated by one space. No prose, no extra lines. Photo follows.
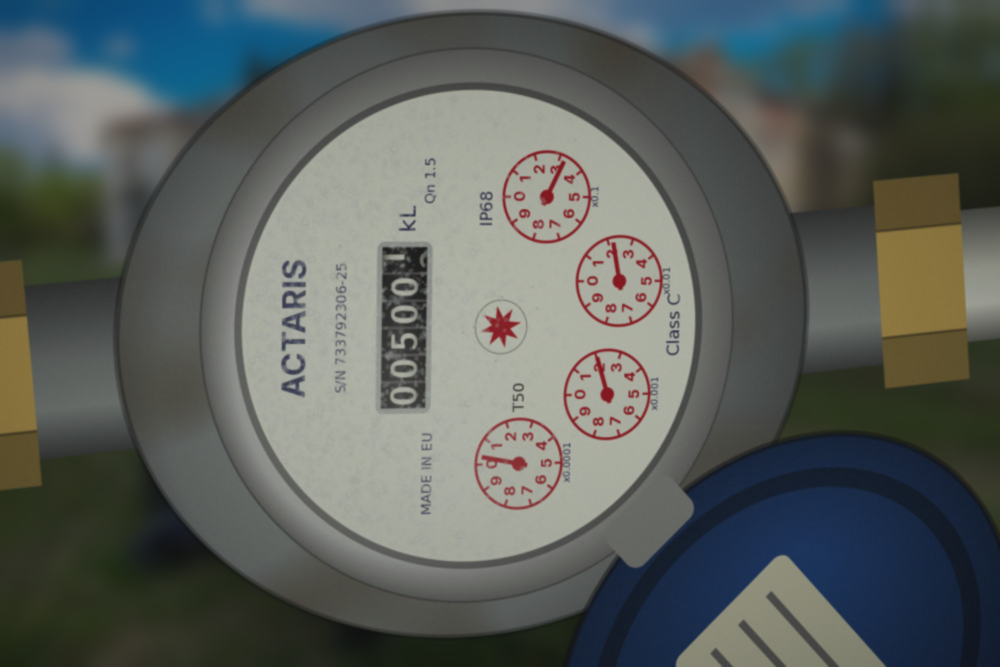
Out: 5001.3220 kL
